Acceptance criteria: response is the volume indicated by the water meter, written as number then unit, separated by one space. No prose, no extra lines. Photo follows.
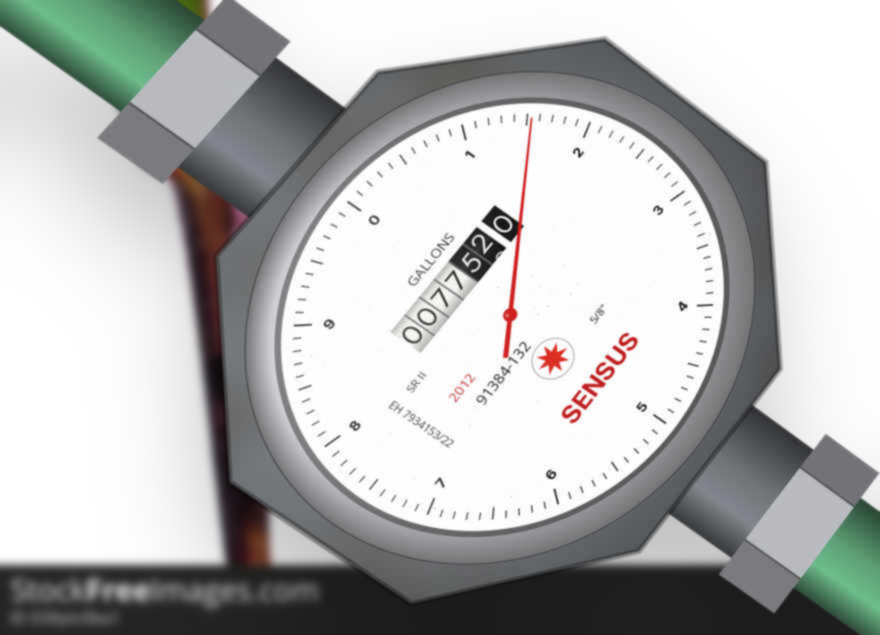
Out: 77521.5 gal
